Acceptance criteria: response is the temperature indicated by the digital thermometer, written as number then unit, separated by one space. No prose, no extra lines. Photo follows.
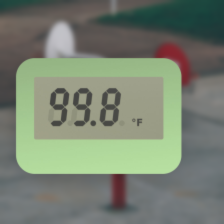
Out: 99.8 °F
